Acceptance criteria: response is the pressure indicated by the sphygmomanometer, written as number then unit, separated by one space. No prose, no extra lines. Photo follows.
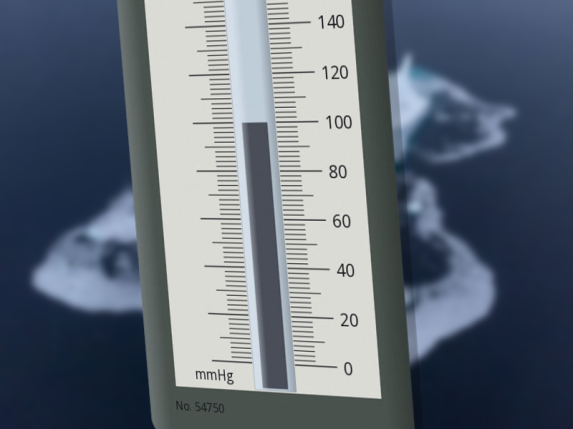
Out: 100 mmHg
